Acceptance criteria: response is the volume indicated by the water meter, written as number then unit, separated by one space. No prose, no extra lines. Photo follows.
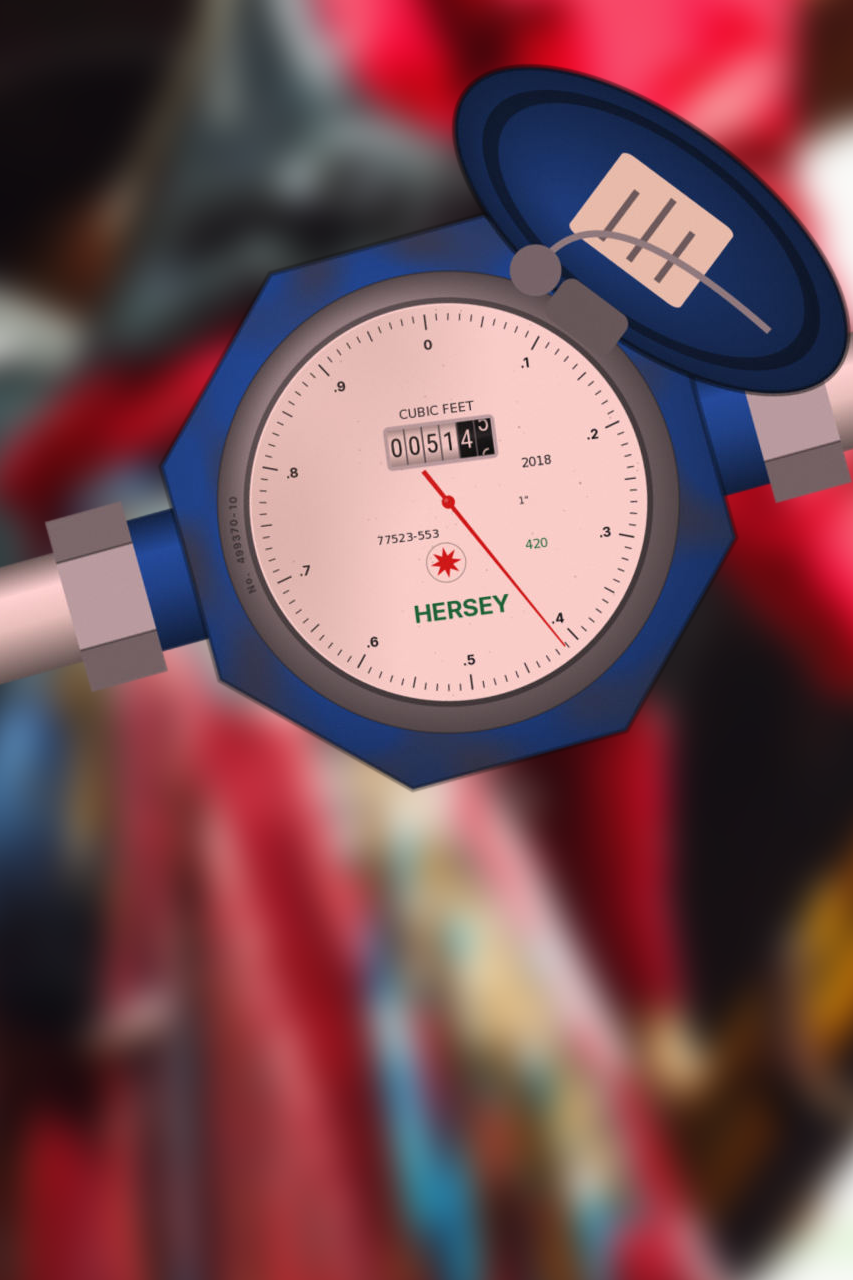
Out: 5145.41 ft³
